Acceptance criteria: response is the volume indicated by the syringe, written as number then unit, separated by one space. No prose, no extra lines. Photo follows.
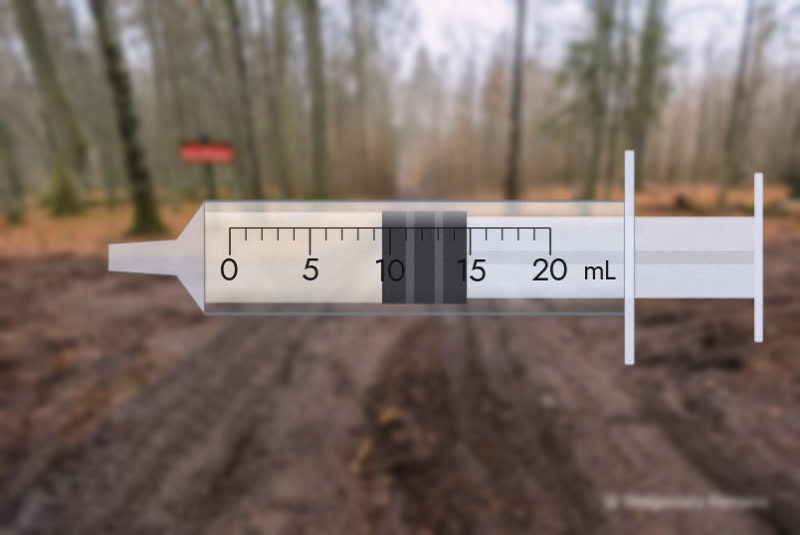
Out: 9.5 mL
